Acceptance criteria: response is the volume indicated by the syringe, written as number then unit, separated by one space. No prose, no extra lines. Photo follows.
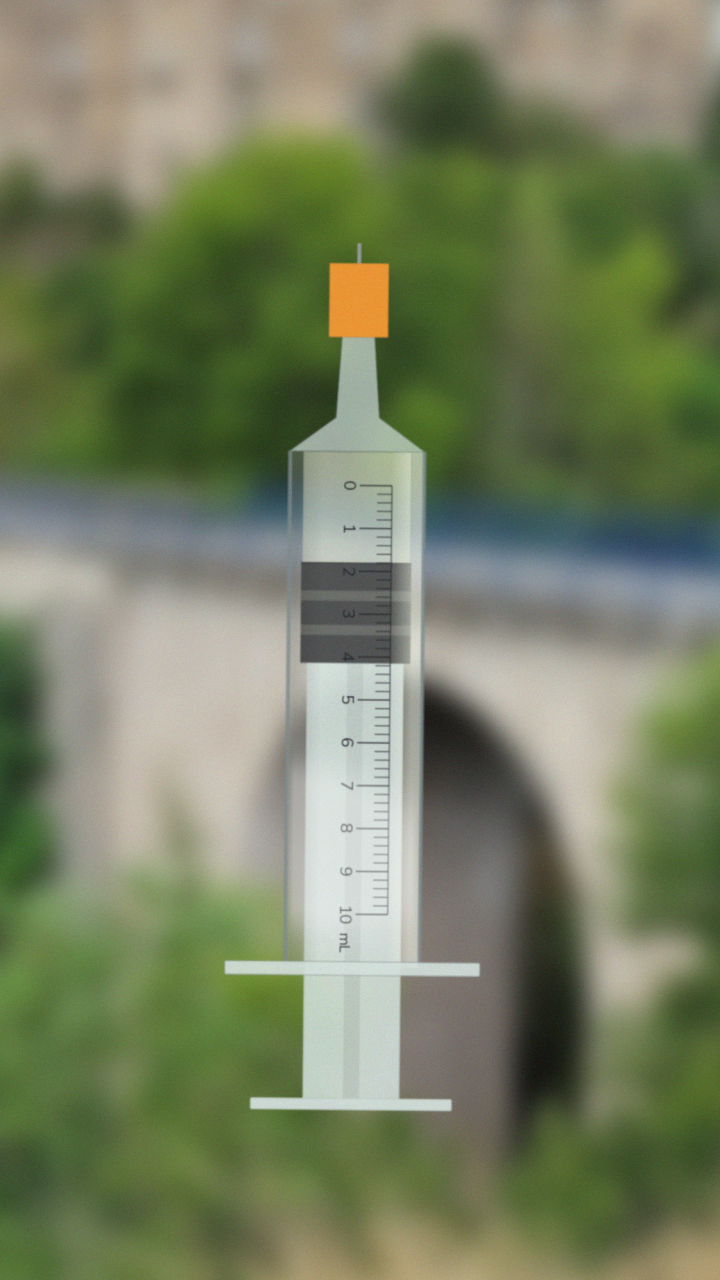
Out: 1.8 mL
